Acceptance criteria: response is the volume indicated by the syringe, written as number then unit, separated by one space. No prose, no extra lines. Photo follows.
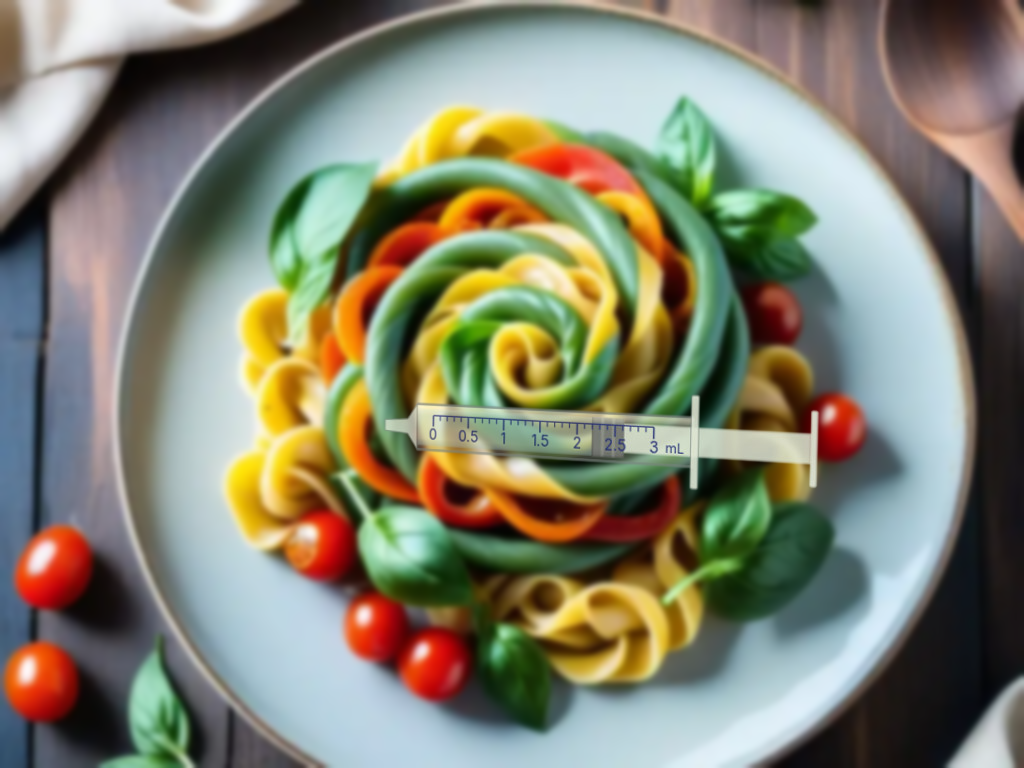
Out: 2.2 mL
